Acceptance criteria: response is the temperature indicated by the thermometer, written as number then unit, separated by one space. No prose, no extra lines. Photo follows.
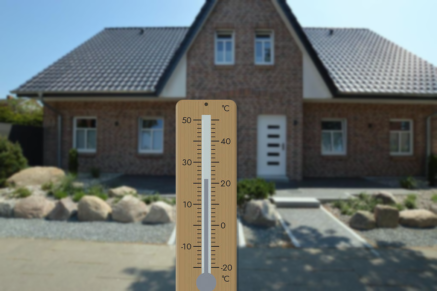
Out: 22 °C
